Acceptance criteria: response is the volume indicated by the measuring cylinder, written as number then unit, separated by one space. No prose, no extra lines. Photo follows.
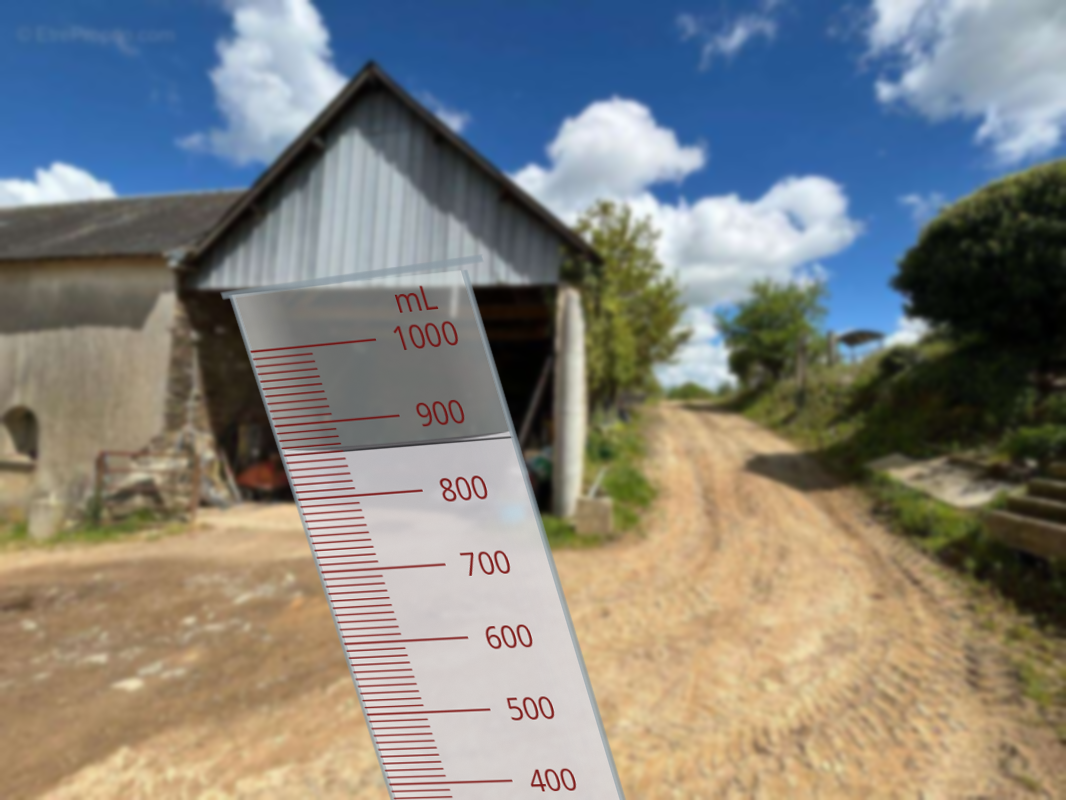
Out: 860 mL
